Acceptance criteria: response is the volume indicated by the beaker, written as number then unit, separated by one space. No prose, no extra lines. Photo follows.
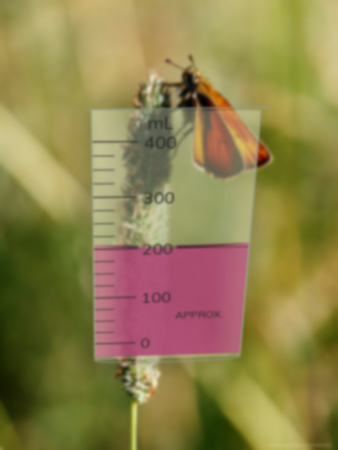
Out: 200 mL
